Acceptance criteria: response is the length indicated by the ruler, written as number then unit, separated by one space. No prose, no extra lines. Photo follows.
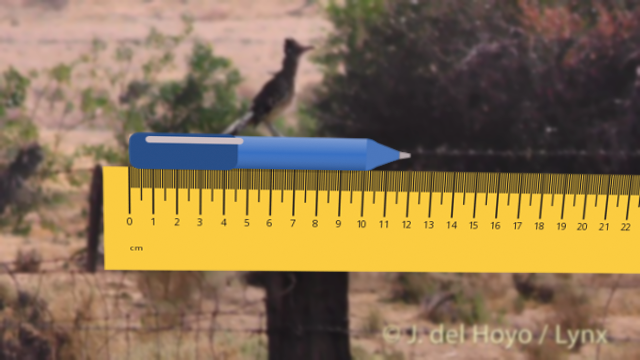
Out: 12 cm
